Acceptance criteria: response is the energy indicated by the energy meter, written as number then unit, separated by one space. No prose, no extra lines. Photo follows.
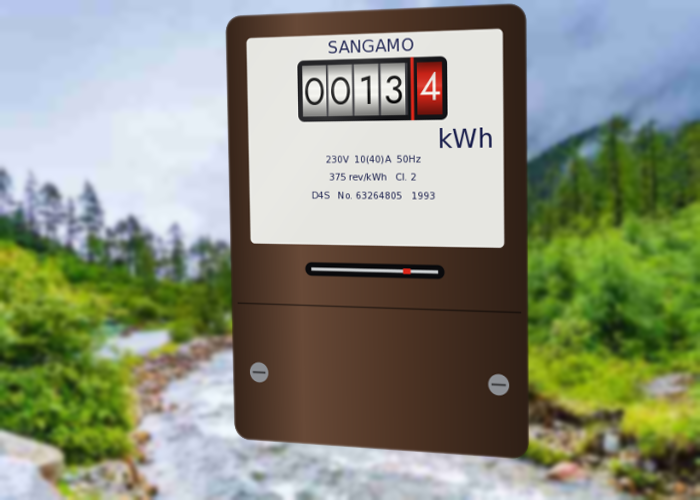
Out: 13.4 kWh
